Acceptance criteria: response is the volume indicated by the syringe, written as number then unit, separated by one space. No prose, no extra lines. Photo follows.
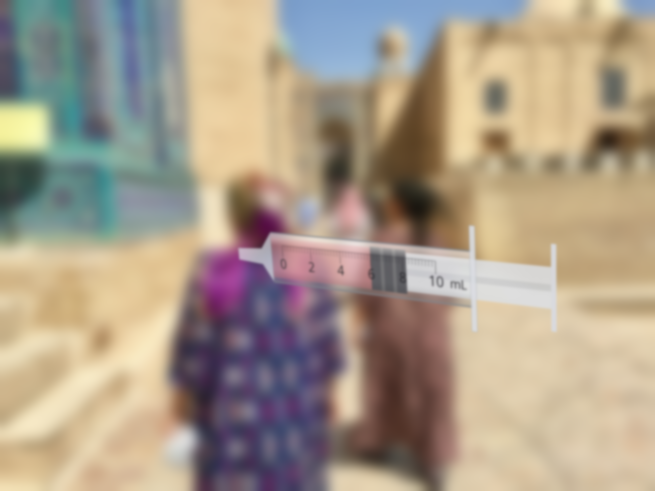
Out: 6 mL
